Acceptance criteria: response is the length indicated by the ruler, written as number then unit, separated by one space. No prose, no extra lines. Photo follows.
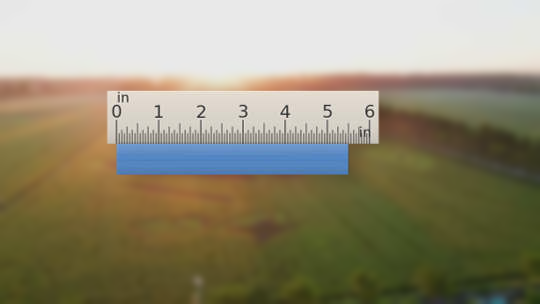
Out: 5.5 in
